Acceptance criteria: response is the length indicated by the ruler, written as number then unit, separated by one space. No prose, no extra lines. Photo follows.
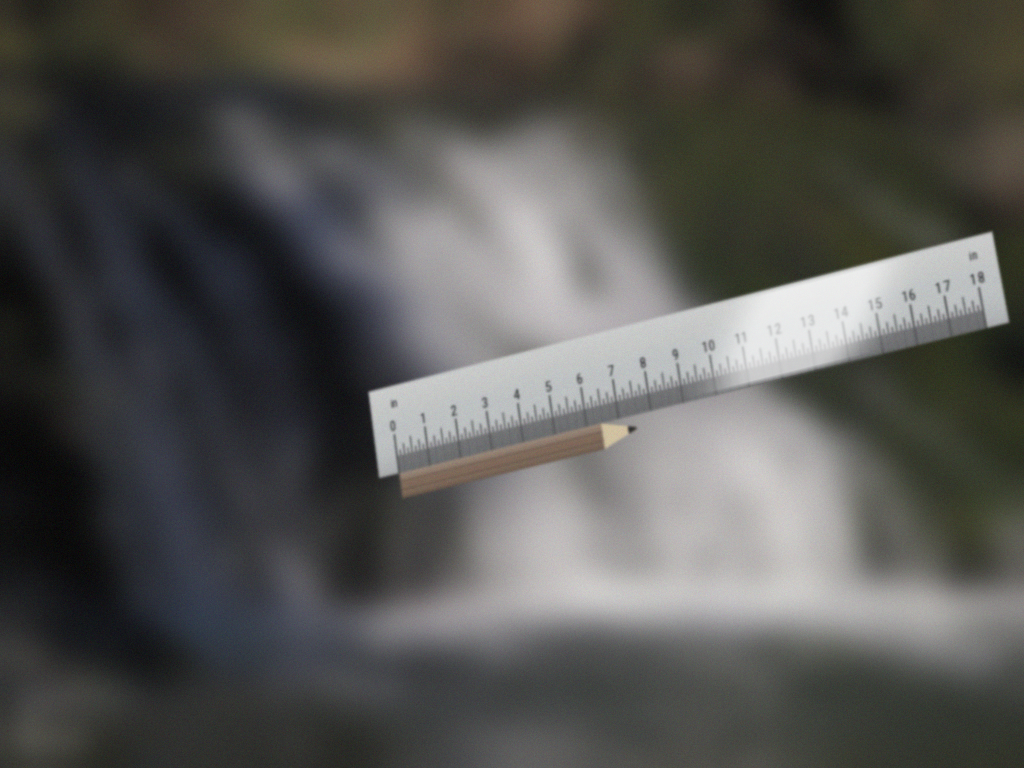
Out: 7.5 in
